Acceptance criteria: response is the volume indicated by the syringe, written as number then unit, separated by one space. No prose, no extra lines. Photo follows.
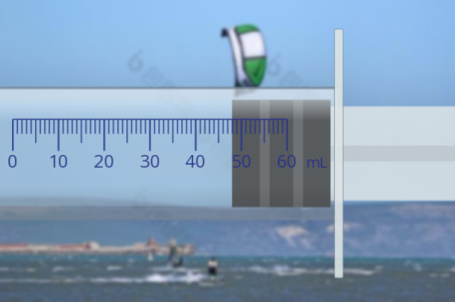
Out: 48 mL
